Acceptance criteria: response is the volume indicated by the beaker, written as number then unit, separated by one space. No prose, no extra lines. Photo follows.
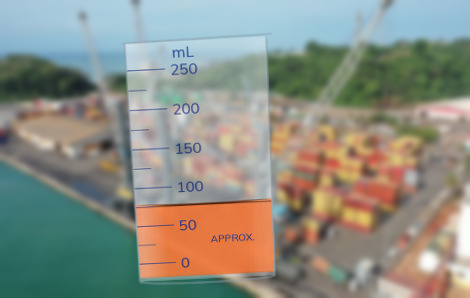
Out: 75 mL
